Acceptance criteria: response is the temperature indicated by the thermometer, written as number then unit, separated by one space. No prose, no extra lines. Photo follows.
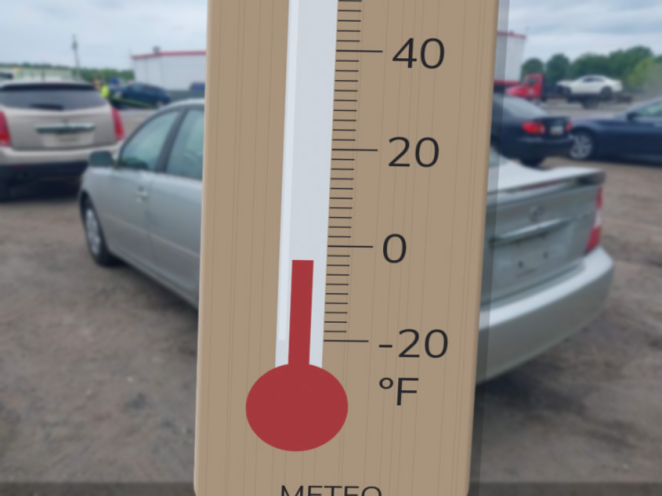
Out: -3 °F
